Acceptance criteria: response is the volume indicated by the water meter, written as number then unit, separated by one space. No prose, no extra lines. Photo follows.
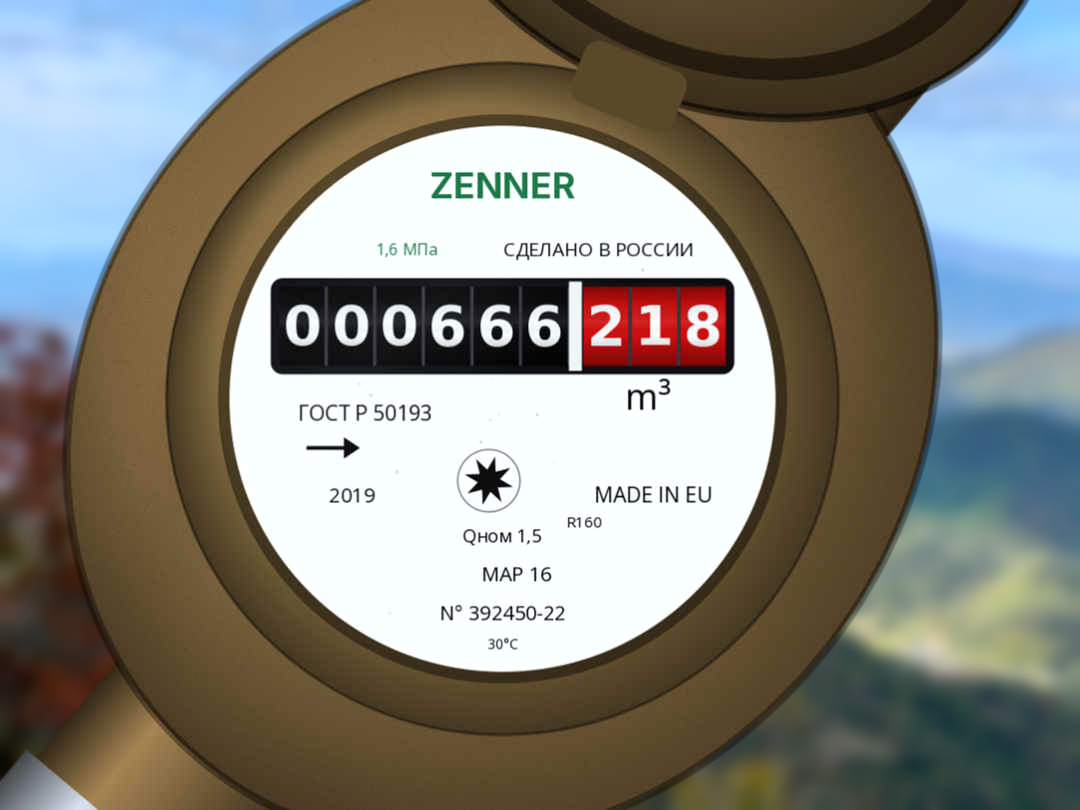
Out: 666.218 m³
